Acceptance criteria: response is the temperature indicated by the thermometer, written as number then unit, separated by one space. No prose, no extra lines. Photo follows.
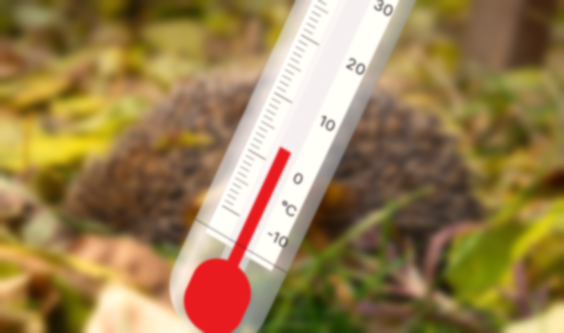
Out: 3 °C
